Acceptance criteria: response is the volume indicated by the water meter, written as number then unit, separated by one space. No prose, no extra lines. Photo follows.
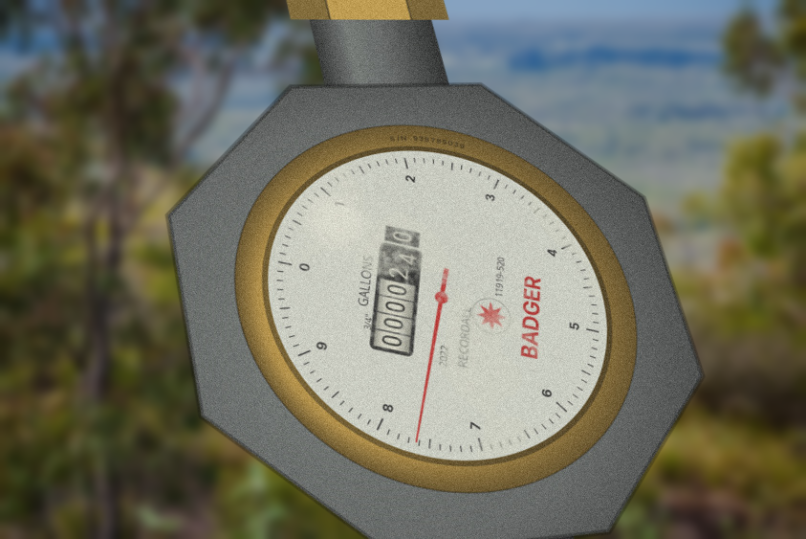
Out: 237.6 gal
